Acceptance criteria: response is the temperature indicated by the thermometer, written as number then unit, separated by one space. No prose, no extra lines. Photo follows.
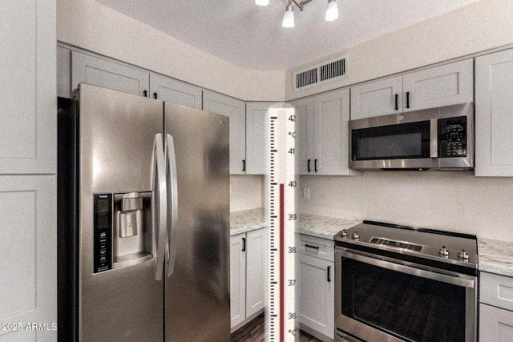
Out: 40 °C
